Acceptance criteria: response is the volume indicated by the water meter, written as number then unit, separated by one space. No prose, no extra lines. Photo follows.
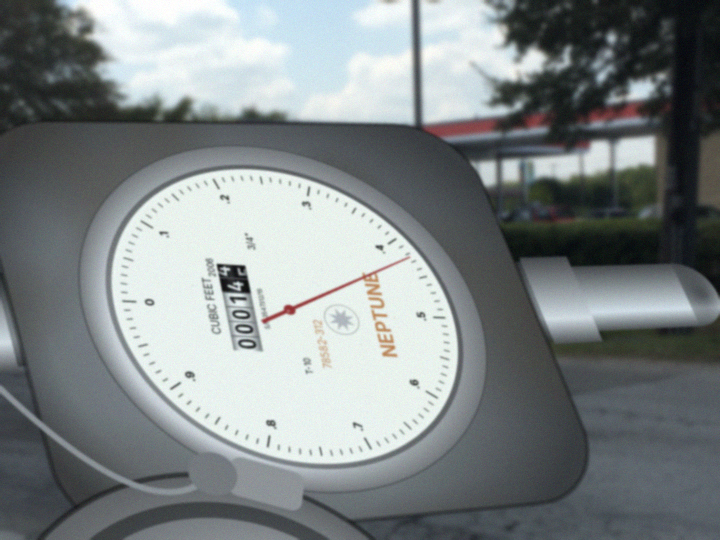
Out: 144.42 ft³
